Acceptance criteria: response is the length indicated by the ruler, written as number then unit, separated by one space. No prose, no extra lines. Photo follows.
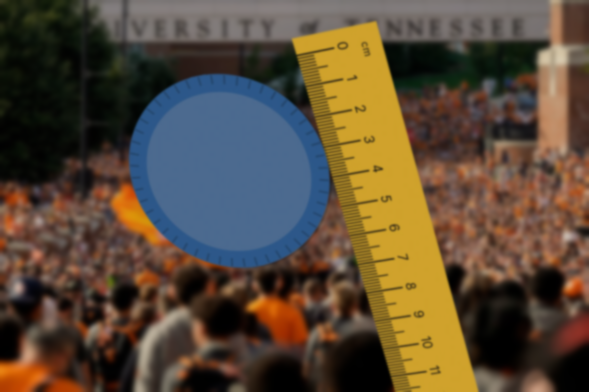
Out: 6.5 cm
